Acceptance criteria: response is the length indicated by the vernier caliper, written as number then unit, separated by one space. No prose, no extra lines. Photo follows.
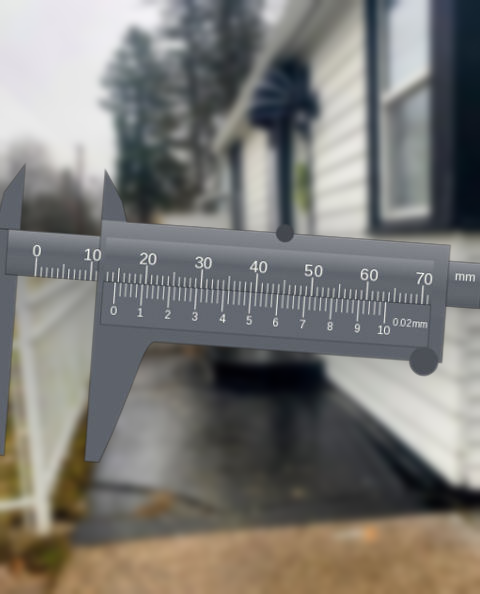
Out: 14.5 mm
